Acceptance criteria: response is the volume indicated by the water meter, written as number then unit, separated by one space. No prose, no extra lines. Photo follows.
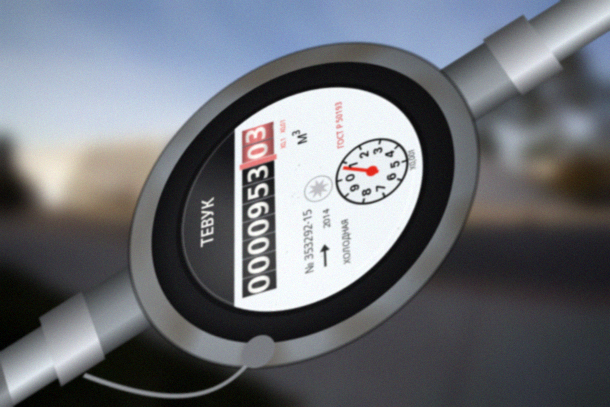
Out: 953.030 m³
